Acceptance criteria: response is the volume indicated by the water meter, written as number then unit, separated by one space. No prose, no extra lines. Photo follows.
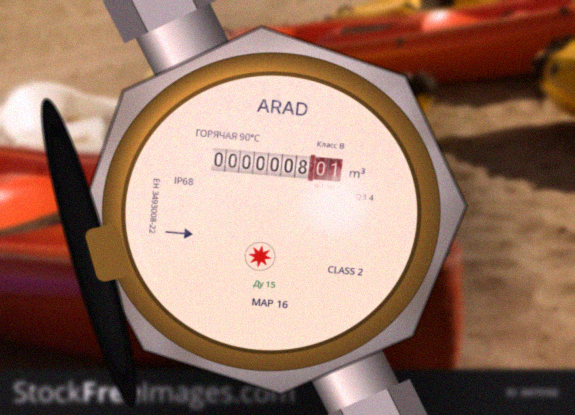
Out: 8.01 m³
